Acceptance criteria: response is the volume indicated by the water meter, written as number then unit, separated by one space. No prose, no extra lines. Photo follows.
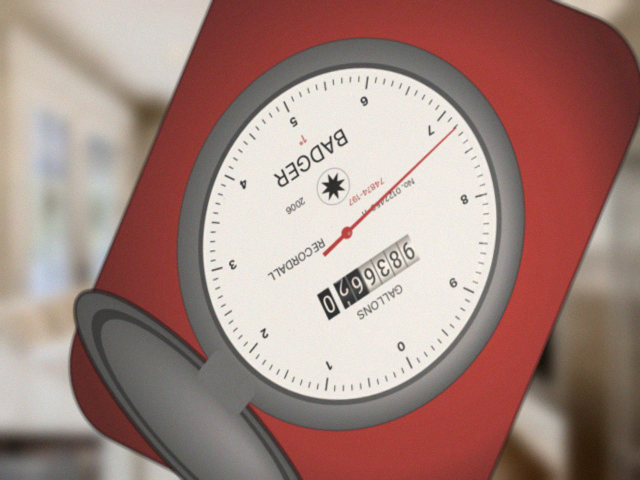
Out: 9836617.2 gal
